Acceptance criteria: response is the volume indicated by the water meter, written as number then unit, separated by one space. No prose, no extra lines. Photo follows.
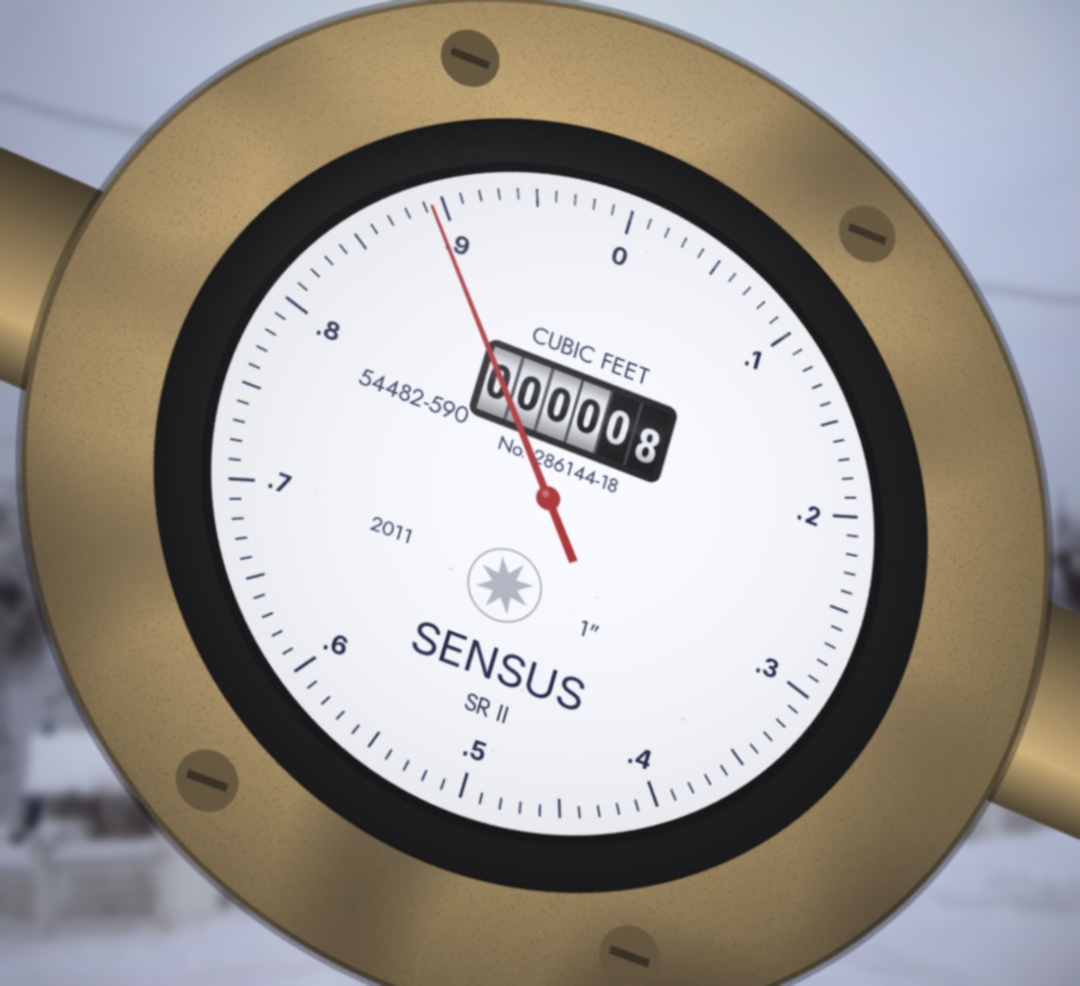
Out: 7.89 ft³
